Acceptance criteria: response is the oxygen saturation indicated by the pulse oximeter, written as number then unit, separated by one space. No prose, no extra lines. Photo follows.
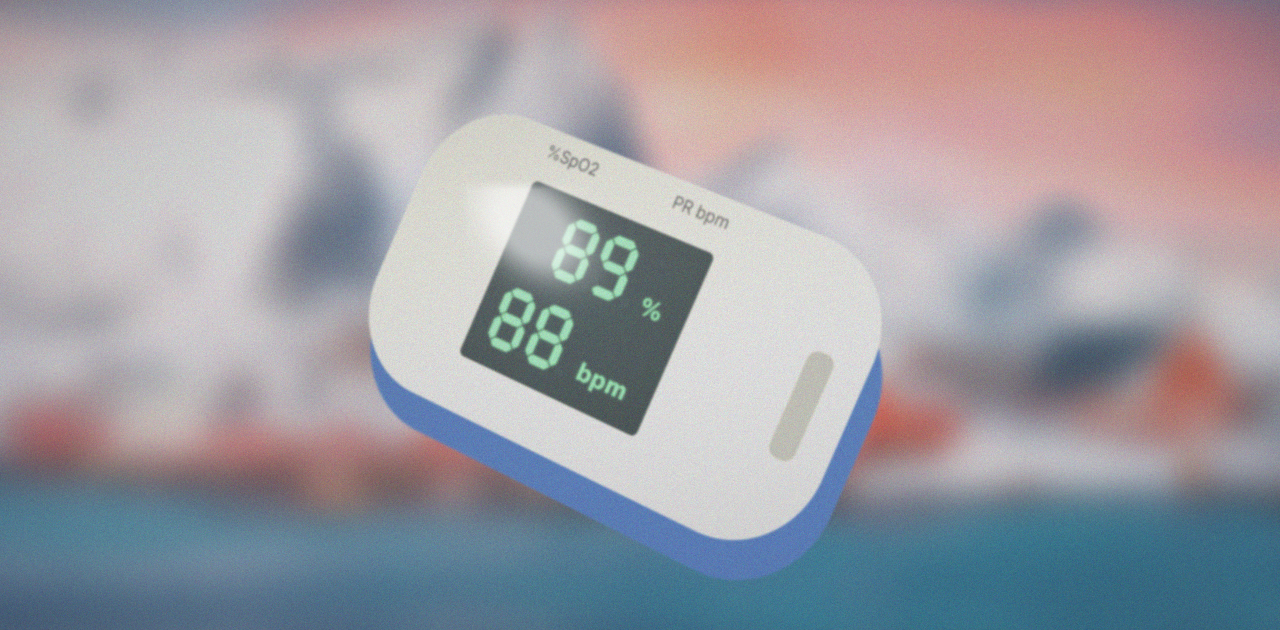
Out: 89 %
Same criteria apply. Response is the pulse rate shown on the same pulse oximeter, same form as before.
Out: 88 bpm
